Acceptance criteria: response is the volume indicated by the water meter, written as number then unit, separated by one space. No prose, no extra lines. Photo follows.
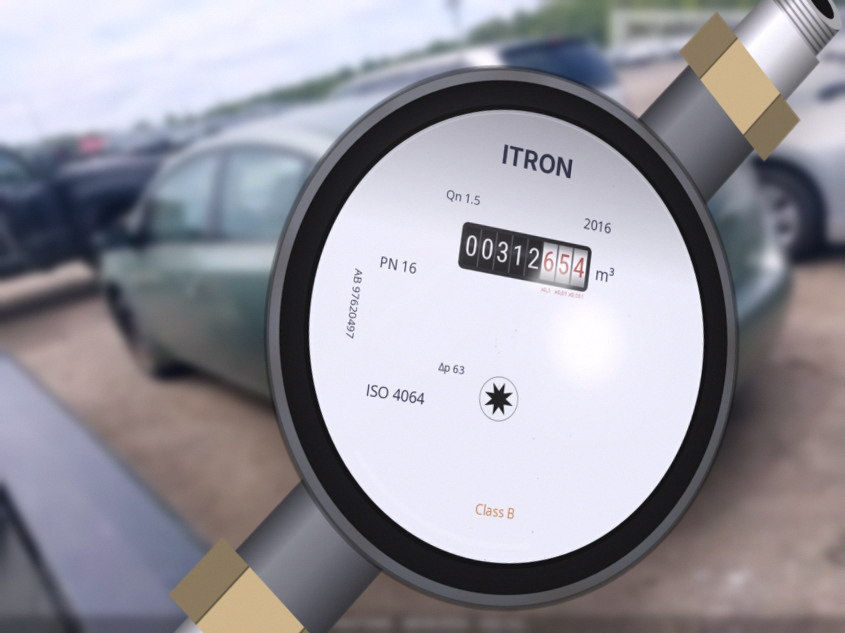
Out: 312.654 m³
